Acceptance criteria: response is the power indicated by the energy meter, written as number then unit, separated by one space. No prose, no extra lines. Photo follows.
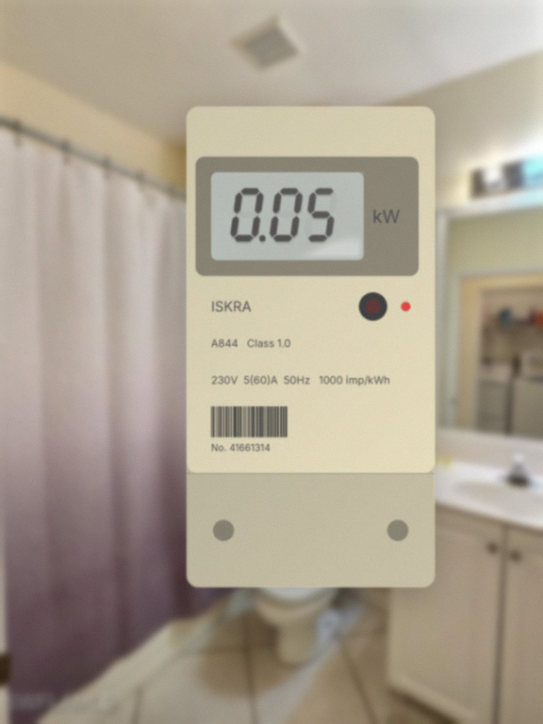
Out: 0.05 kW
